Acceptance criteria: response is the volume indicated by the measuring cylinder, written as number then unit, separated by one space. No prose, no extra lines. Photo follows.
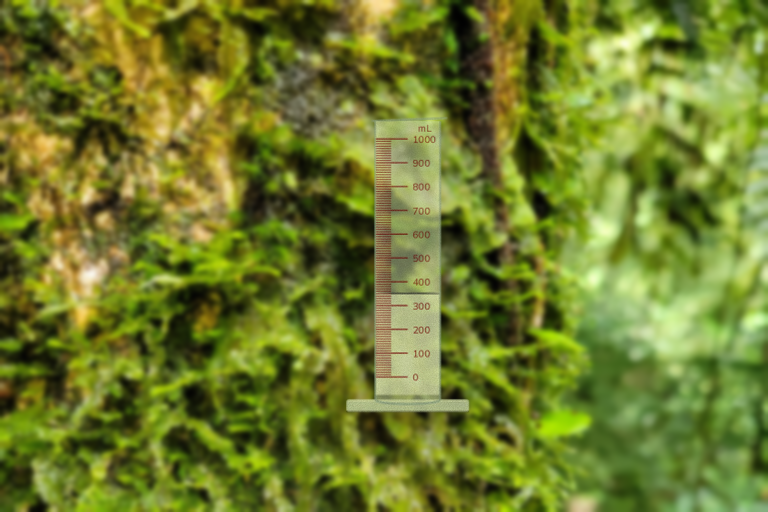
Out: 350 mL
